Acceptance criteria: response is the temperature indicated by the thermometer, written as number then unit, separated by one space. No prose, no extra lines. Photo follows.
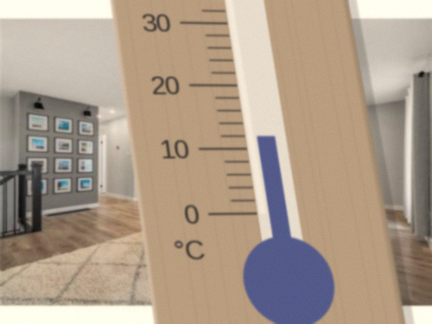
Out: 12 °C
